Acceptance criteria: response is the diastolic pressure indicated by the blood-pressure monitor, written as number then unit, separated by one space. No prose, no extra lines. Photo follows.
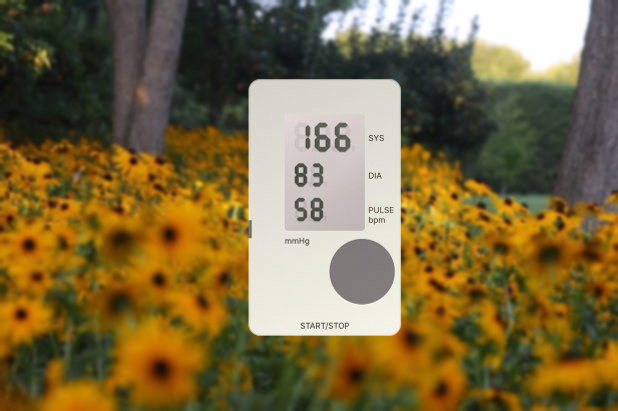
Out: 83 mmHg
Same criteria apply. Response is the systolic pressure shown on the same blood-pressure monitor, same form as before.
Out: 166 mmHg
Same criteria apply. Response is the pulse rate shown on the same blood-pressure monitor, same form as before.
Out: 58 bpm
